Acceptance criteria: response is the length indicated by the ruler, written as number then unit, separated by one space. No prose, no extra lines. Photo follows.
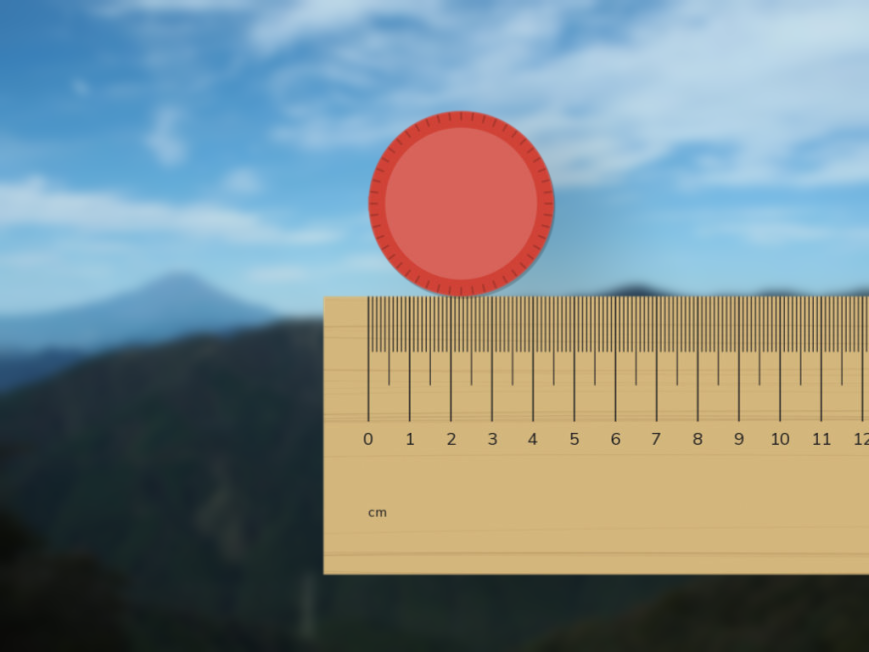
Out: 4.5 cm
